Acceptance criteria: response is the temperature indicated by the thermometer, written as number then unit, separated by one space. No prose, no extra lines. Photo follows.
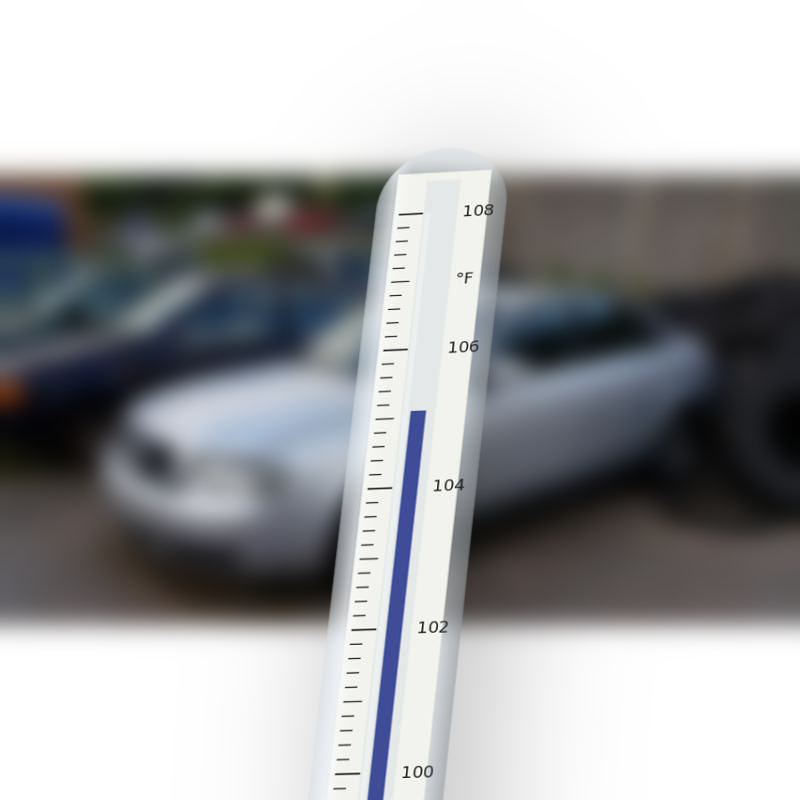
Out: 105.1 °F
